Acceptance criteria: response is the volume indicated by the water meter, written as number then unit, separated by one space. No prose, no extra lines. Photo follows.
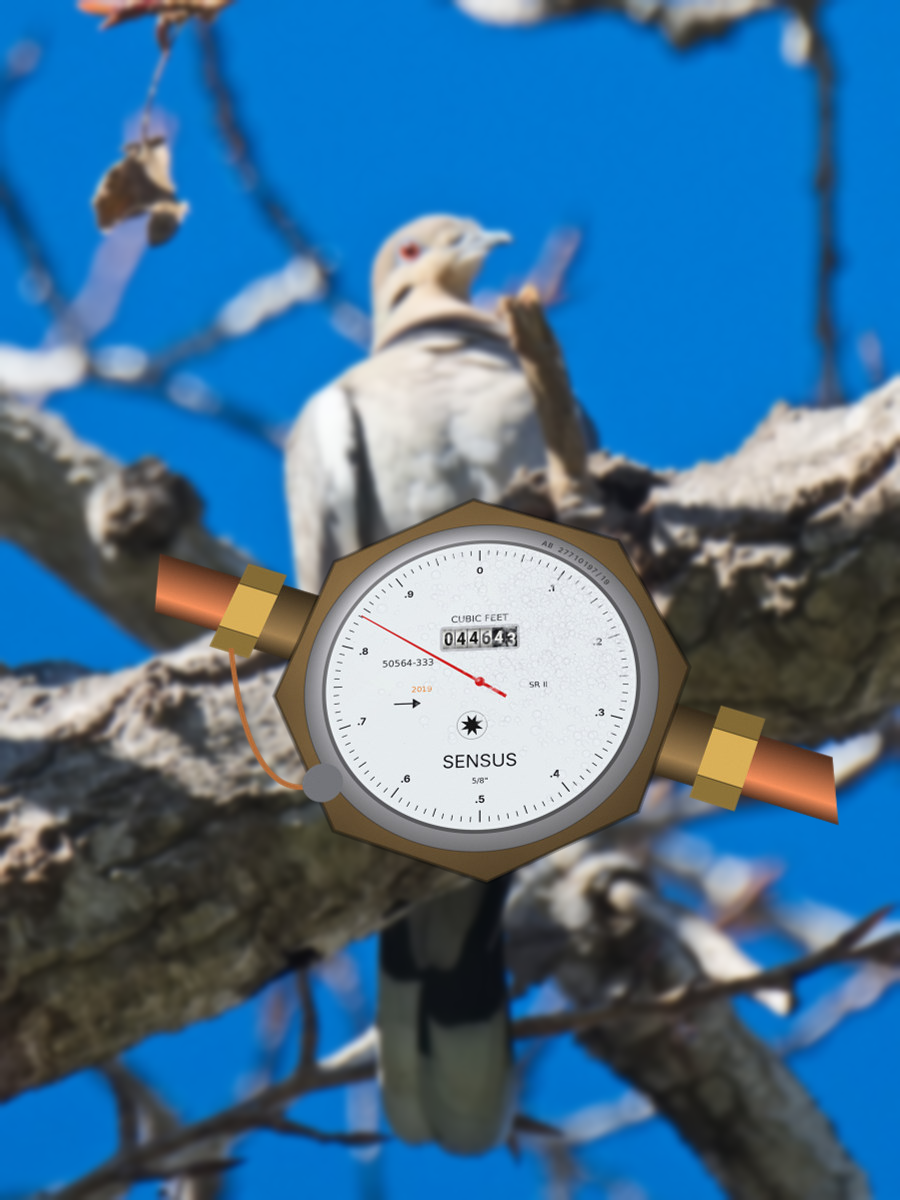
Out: 44642.84 ft³
